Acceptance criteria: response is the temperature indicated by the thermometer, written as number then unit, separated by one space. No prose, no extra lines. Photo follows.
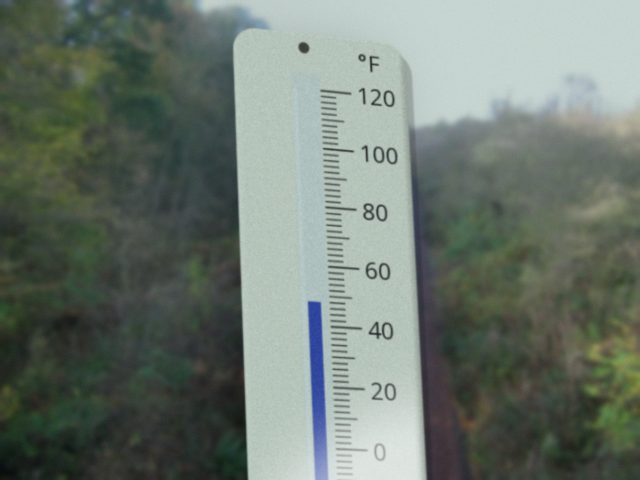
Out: 48 °F
